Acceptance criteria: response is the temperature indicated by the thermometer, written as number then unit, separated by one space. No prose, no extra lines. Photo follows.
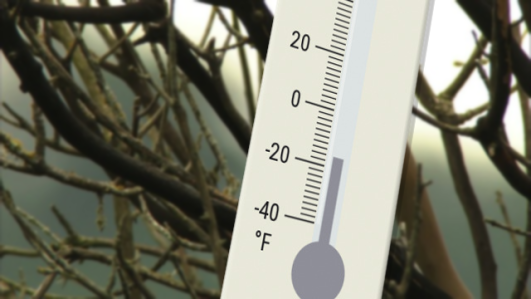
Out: -16 °F
